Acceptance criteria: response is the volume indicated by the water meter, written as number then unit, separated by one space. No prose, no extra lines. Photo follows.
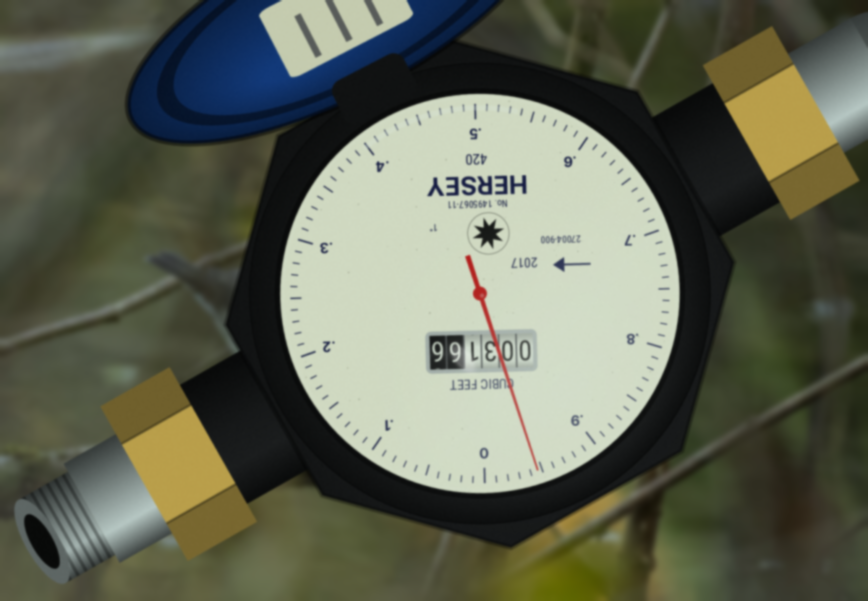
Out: 3165.95 ft³
